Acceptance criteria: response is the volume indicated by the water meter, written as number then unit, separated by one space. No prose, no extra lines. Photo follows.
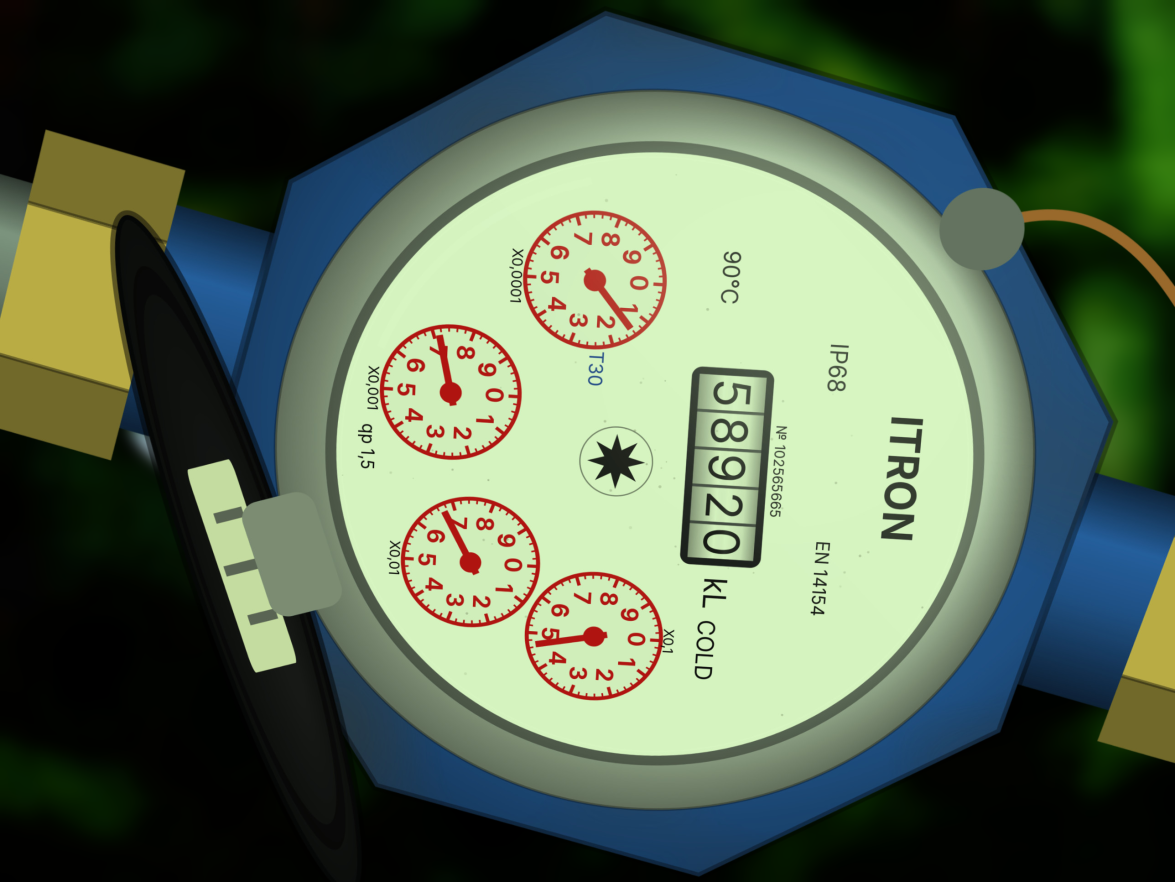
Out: 58920.4671 kL
